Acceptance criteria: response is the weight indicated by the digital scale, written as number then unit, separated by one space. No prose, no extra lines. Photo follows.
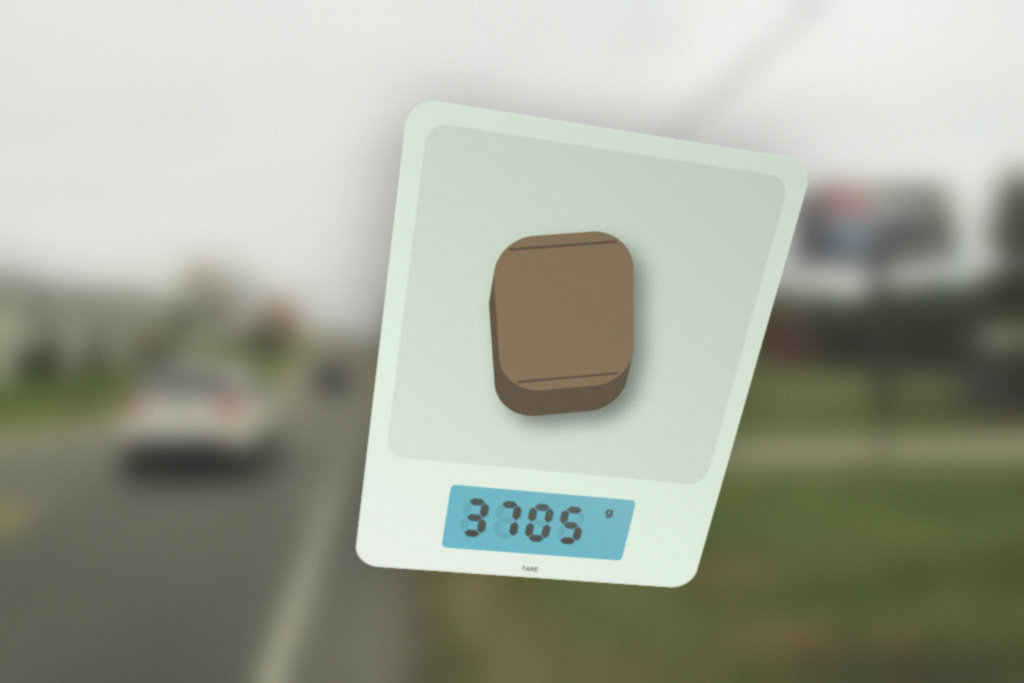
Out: 3705 g
